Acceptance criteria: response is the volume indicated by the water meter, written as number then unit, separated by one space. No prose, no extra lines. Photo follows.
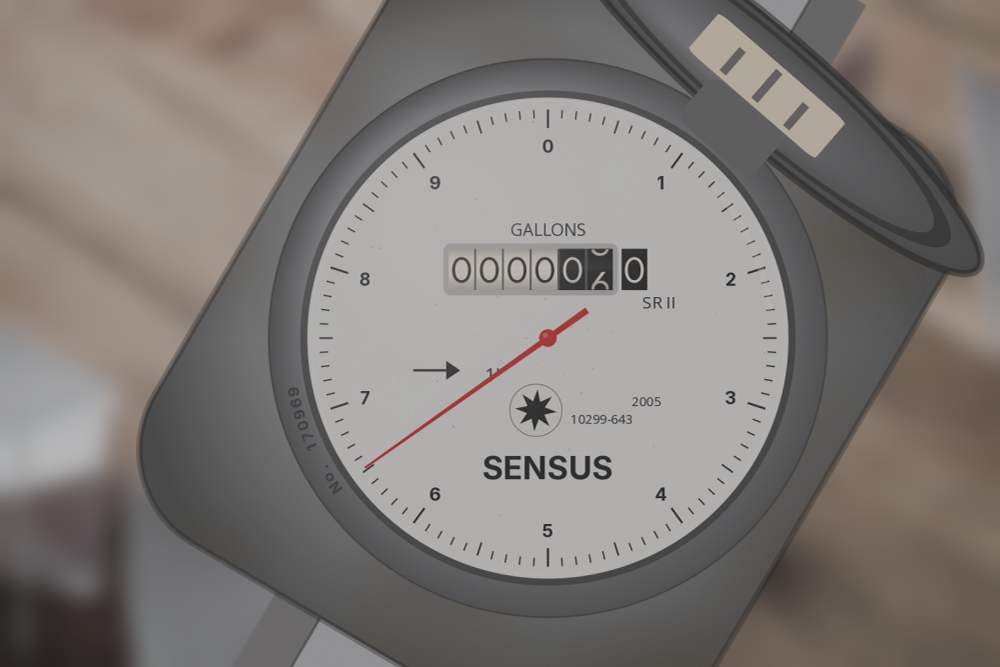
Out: 56.5 gal
